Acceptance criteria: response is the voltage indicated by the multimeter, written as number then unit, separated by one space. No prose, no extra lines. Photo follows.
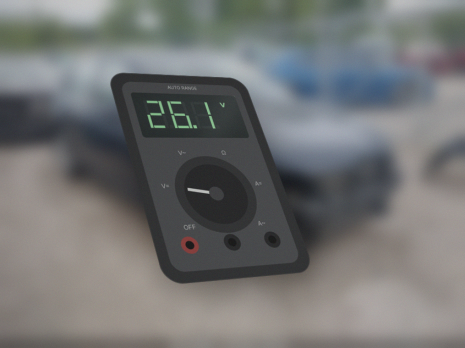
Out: 26.1 V
